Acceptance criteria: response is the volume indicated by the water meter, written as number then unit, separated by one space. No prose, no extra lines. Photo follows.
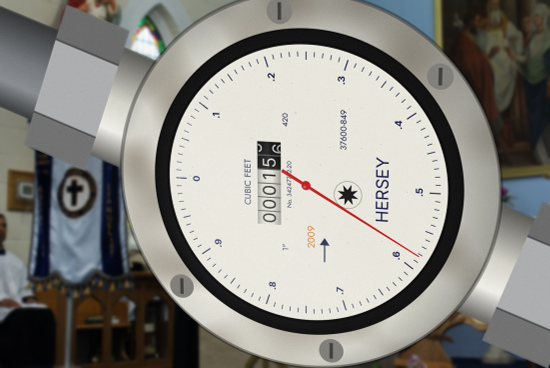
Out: 155.58 ft³
